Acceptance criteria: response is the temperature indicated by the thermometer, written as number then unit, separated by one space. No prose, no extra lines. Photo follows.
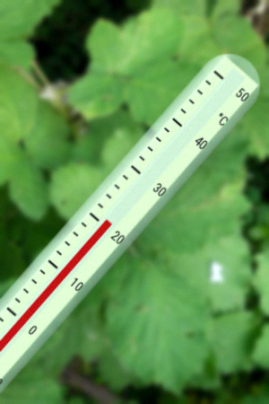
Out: 21 °C
